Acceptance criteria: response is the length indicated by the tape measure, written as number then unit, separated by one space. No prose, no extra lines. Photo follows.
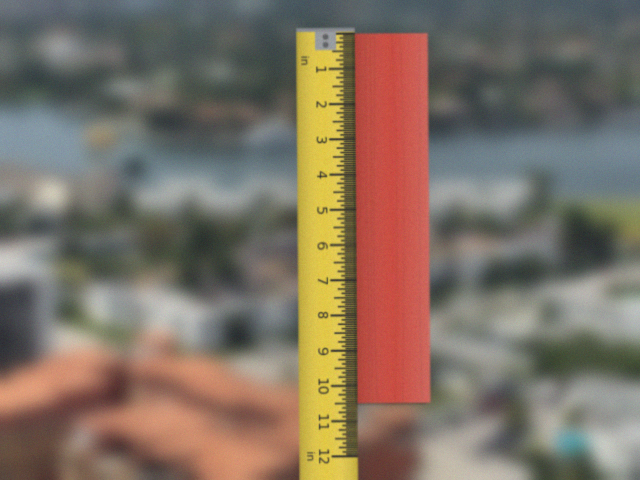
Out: 10.5 in
